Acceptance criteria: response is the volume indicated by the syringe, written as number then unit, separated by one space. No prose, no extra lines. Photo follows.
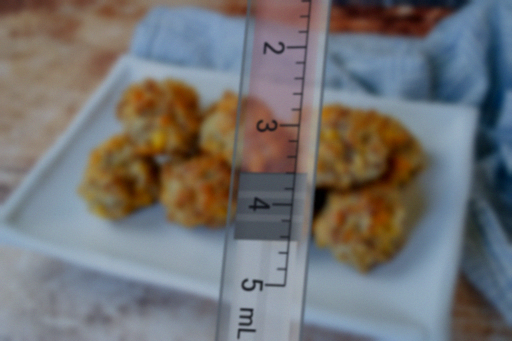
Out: 3.6 mL
